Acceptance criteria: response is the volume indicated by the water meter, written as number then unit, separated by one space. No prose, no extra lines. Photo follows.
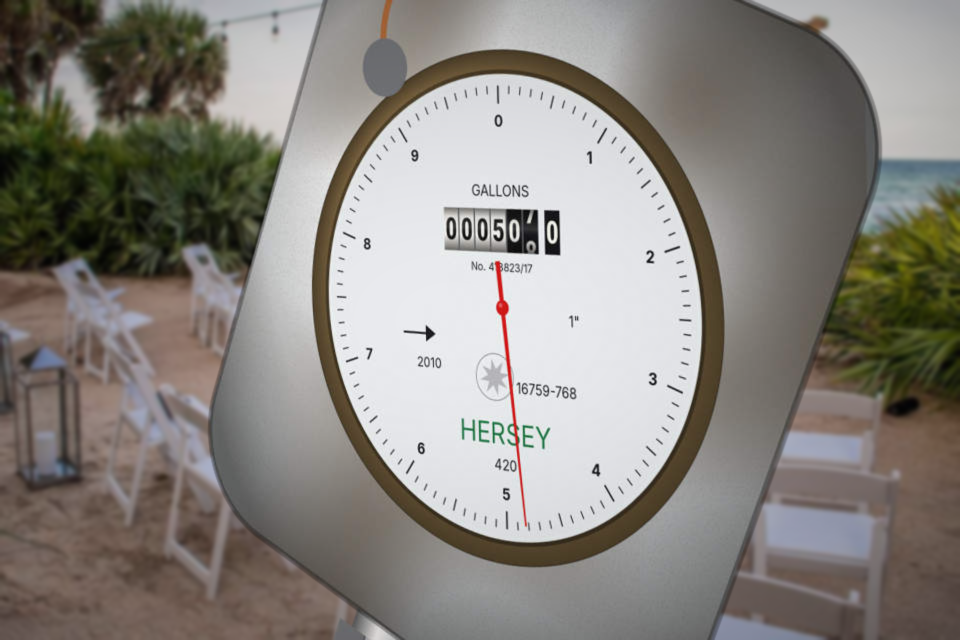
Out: 5074.8 gal
